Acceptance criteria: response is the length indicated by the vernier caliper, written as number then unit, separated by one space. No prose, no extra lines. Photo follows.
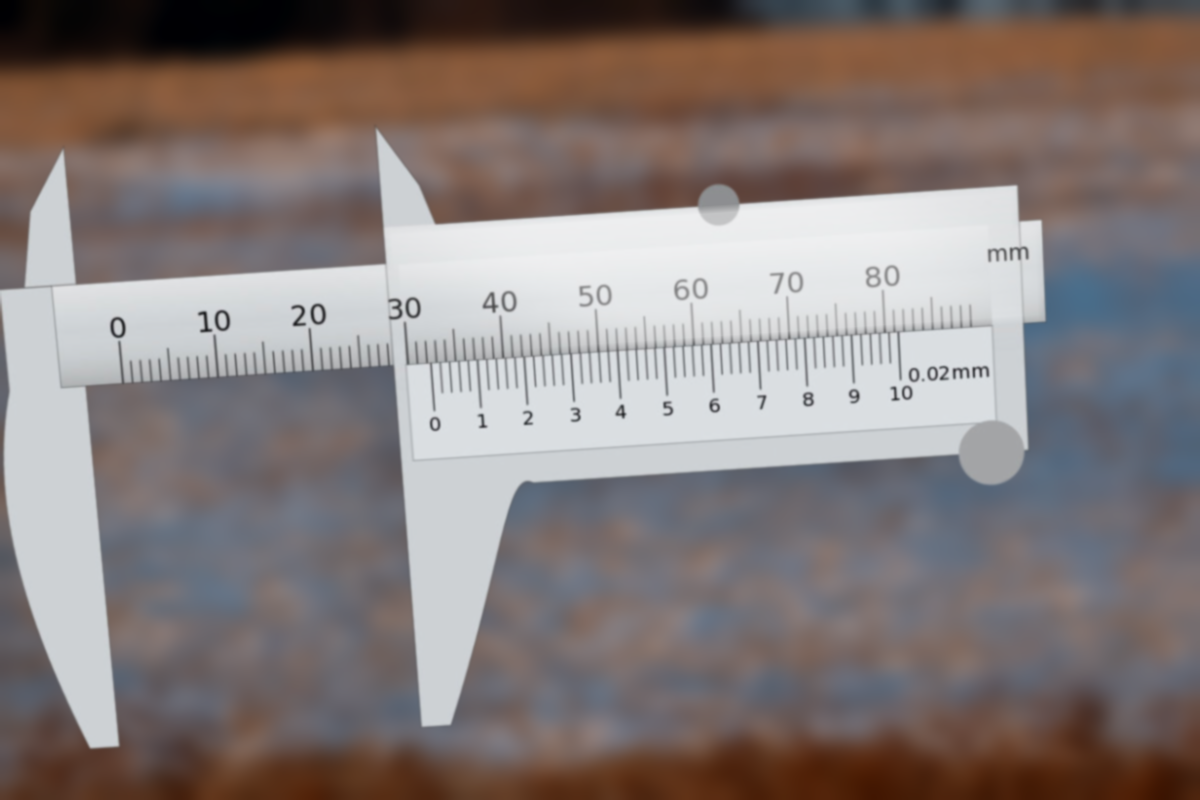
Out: 32.4 mm
